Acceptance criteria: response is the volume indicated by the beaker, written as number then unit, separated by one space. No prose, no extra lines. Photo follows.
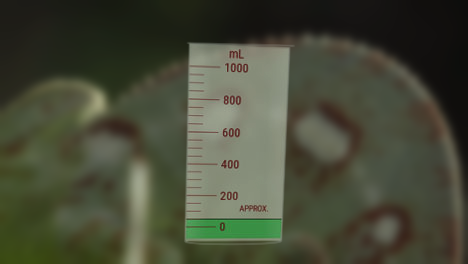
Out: 50 mL
